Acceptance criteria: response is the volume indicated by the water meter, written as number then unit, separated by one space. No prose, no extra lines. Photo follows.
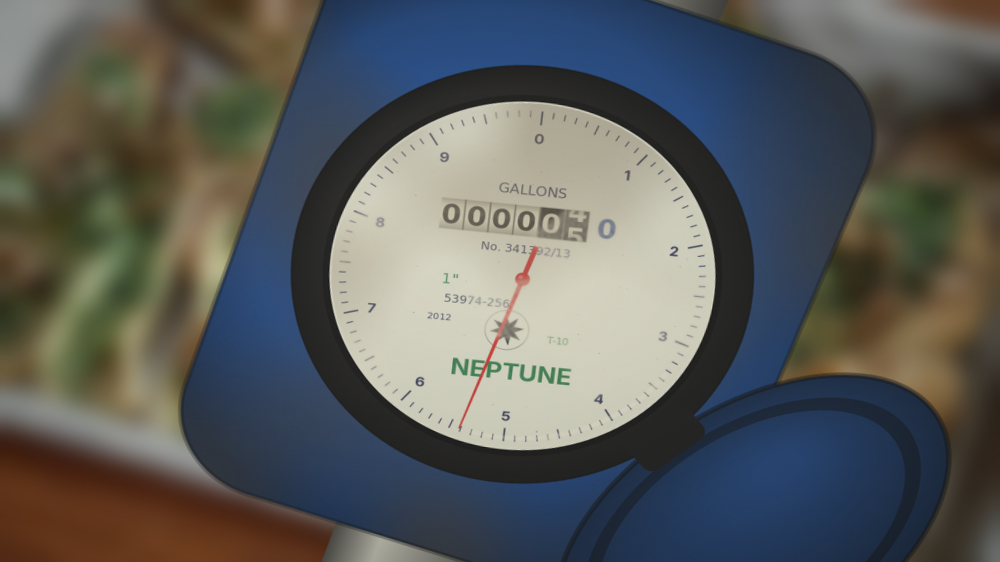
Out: 45.4 gal
